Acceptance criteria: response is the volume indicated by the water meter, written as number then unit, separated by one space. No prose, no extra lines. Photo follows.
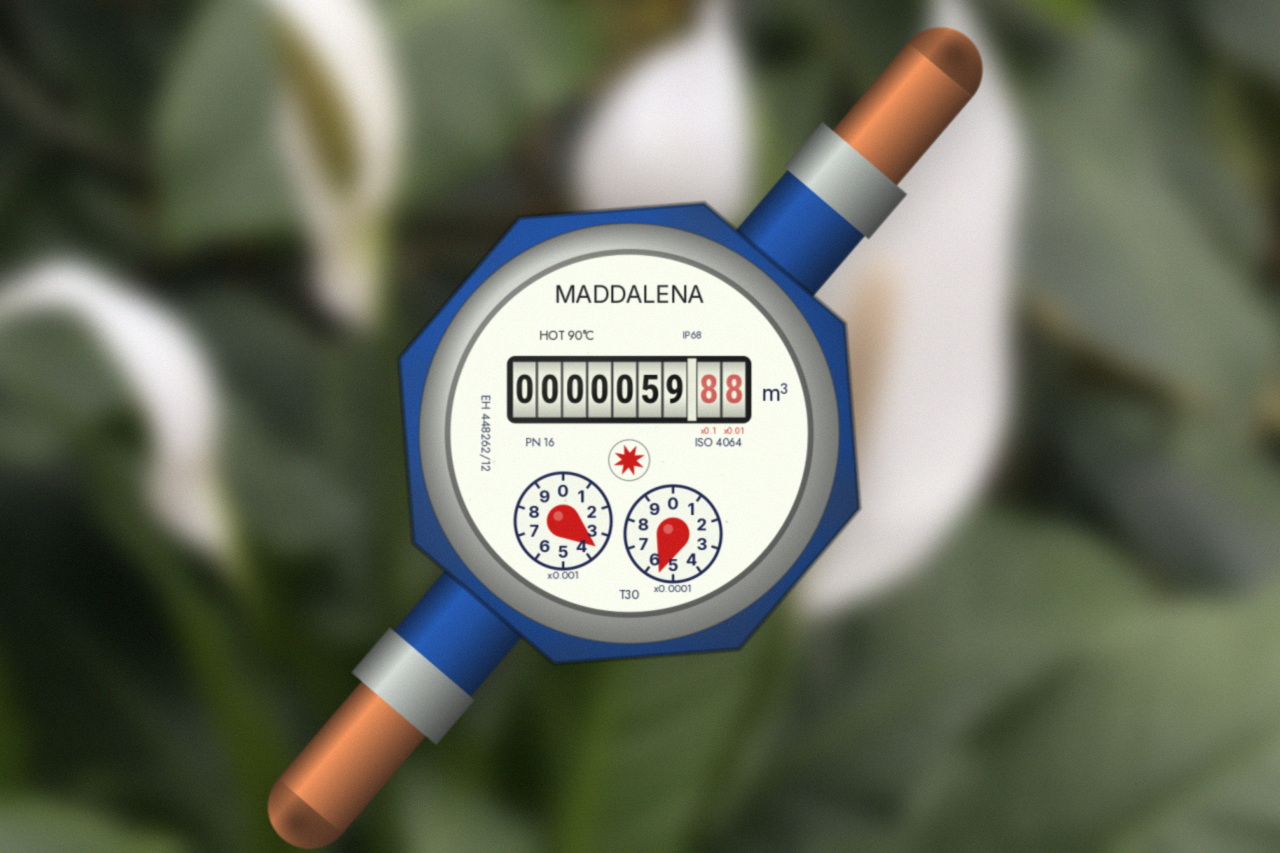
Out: 59.8835 m³
